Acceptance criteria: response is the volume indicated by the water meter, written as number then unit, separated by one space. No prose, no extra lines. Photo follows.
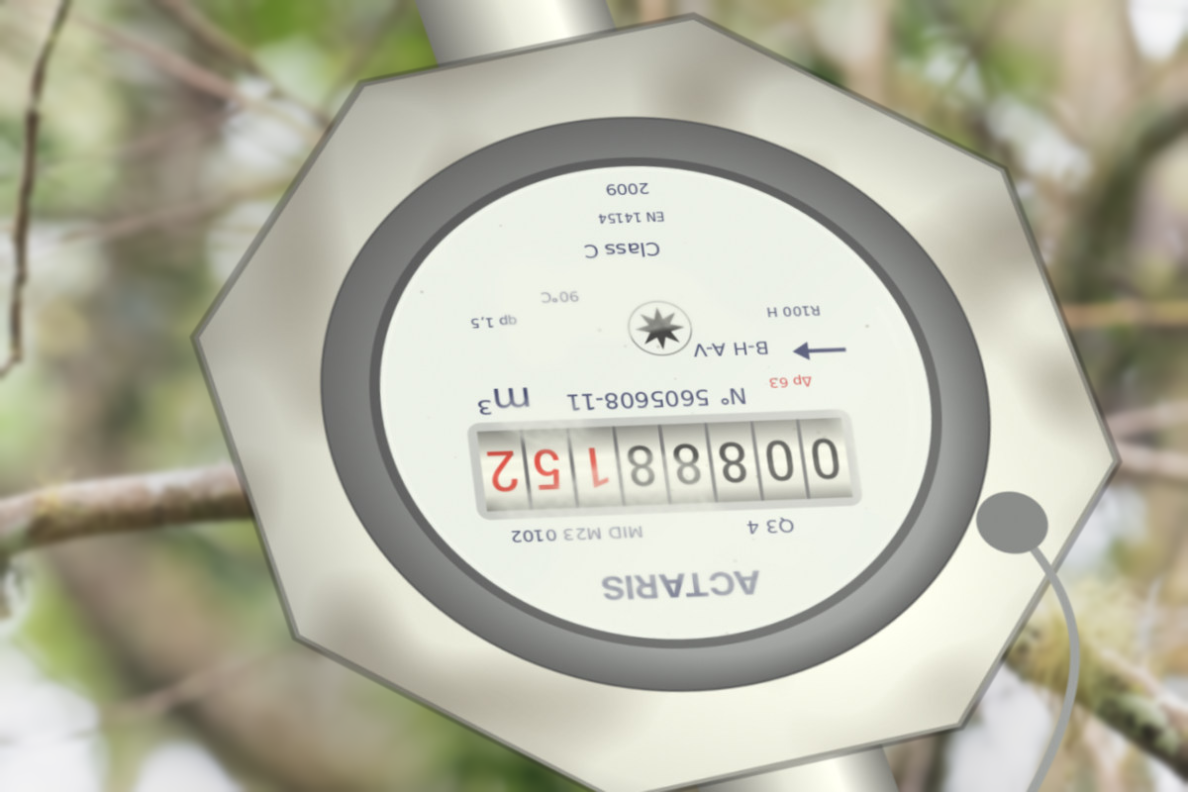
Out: 888.152 m³
